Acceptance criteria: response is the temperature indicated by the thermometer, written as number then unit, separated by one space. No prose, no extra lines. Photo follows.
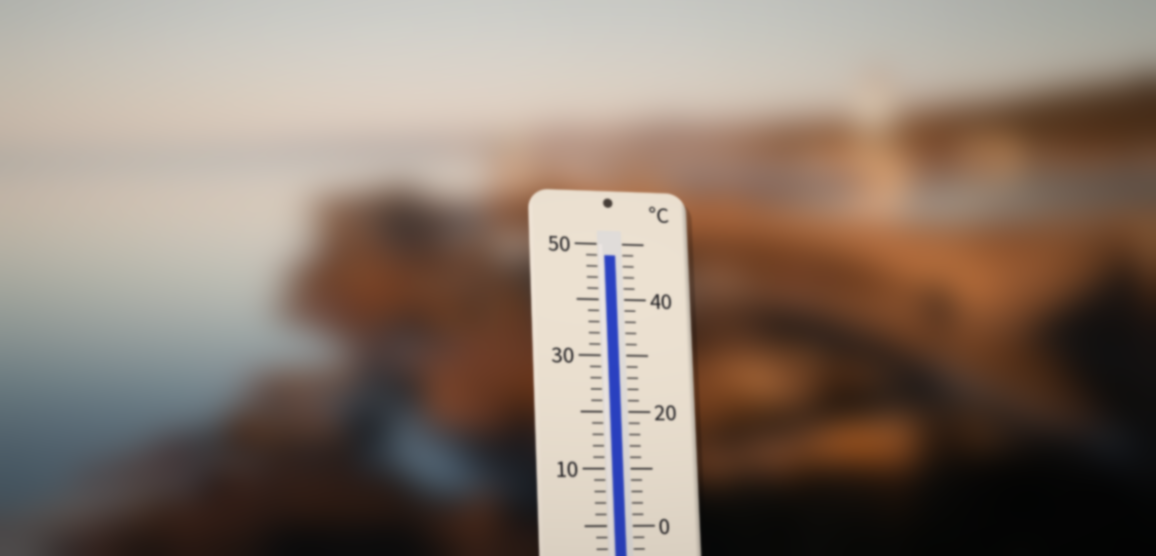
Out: 48 °C
